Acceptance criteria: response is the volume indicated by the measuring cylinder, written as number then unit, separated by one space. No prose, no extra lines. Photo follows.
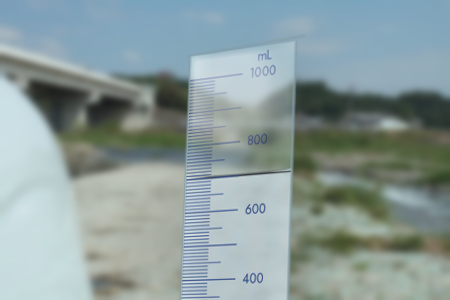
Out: 700 mL
